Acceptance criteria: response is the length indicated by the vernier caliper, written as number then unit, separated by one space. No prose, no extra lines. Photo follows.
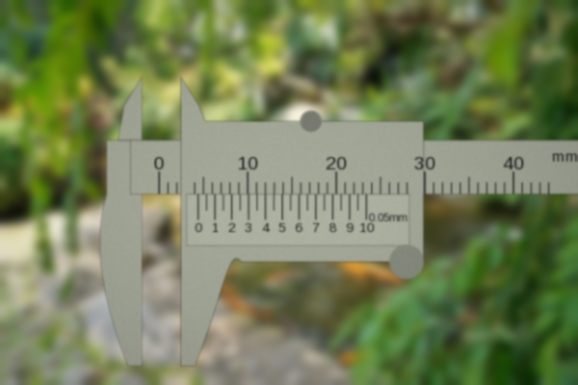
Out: 4.4 mm
